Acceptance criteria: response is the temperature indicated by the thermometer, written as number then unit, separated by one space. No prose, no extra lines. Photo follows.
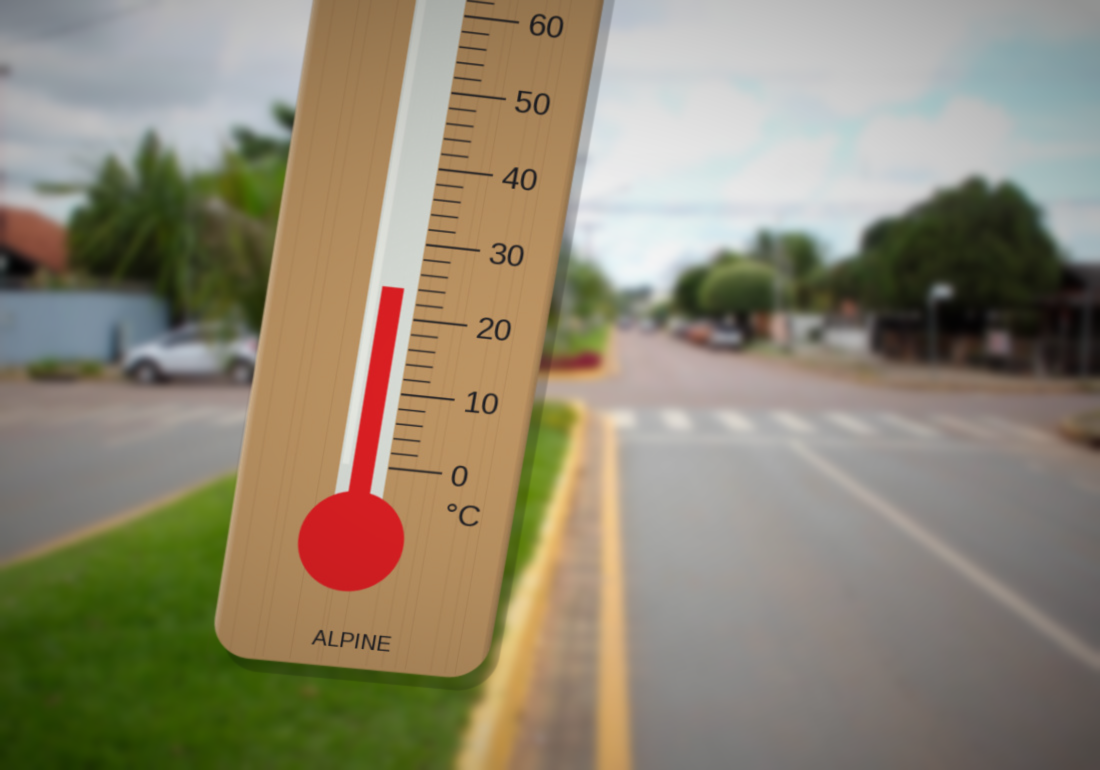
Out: 24 °C
